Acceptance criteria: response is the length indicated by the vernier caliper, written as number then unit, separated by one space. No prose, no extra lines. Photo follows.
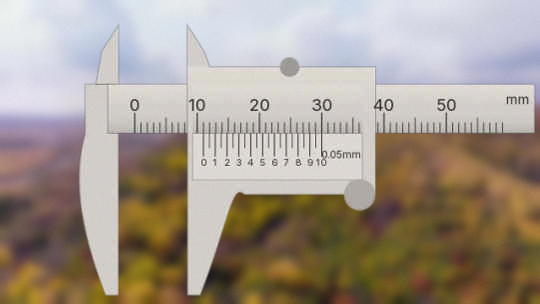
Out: 11.0 mm
